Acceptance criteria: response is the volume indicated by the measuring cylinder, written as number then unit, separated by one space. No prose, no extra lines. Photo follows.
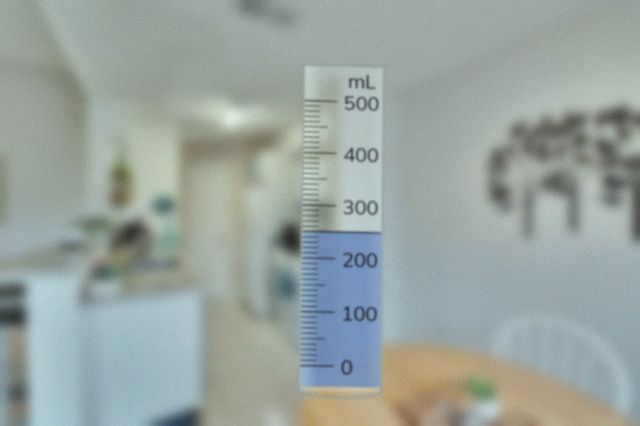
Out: 250 mL
